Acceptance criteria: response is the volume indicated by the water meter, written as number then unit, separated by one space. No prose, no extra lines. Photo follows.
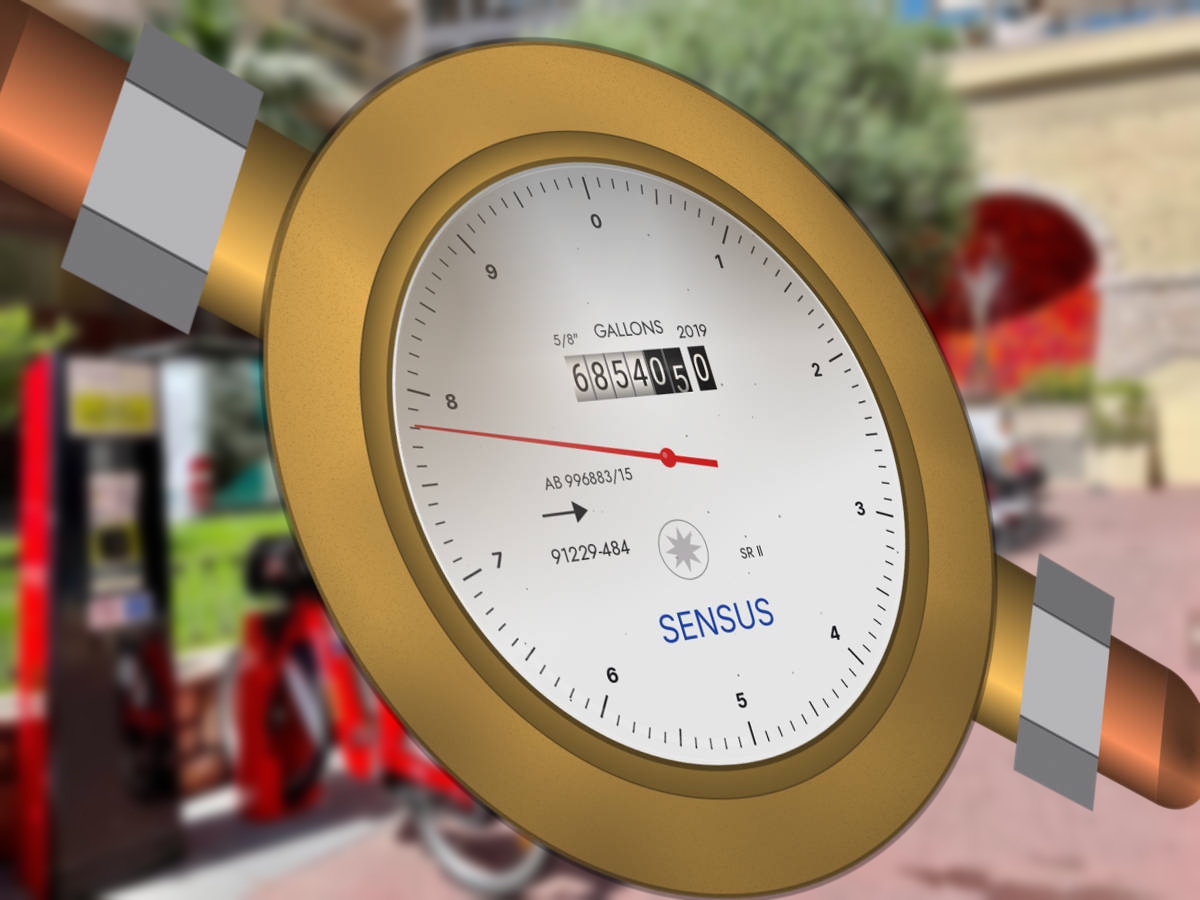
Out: 6854047.8 gal
